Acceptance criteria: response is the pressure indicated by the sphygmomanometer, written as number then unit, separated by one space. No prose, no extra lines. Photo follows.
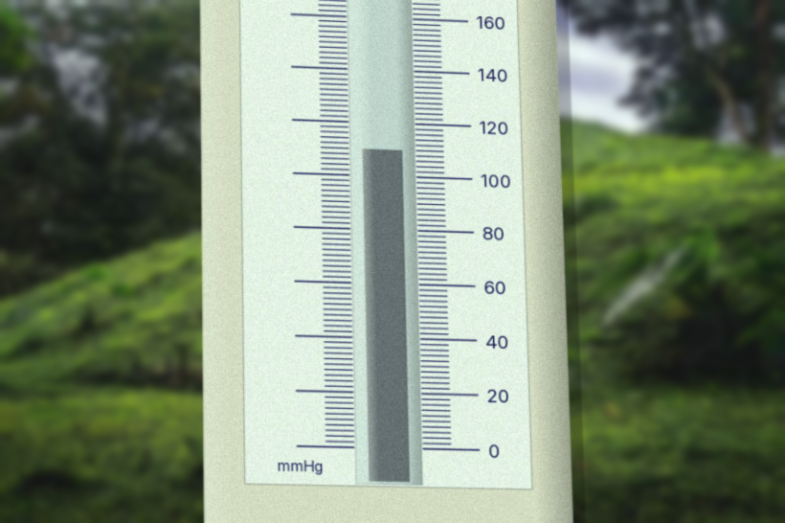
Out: 110 mmHg
